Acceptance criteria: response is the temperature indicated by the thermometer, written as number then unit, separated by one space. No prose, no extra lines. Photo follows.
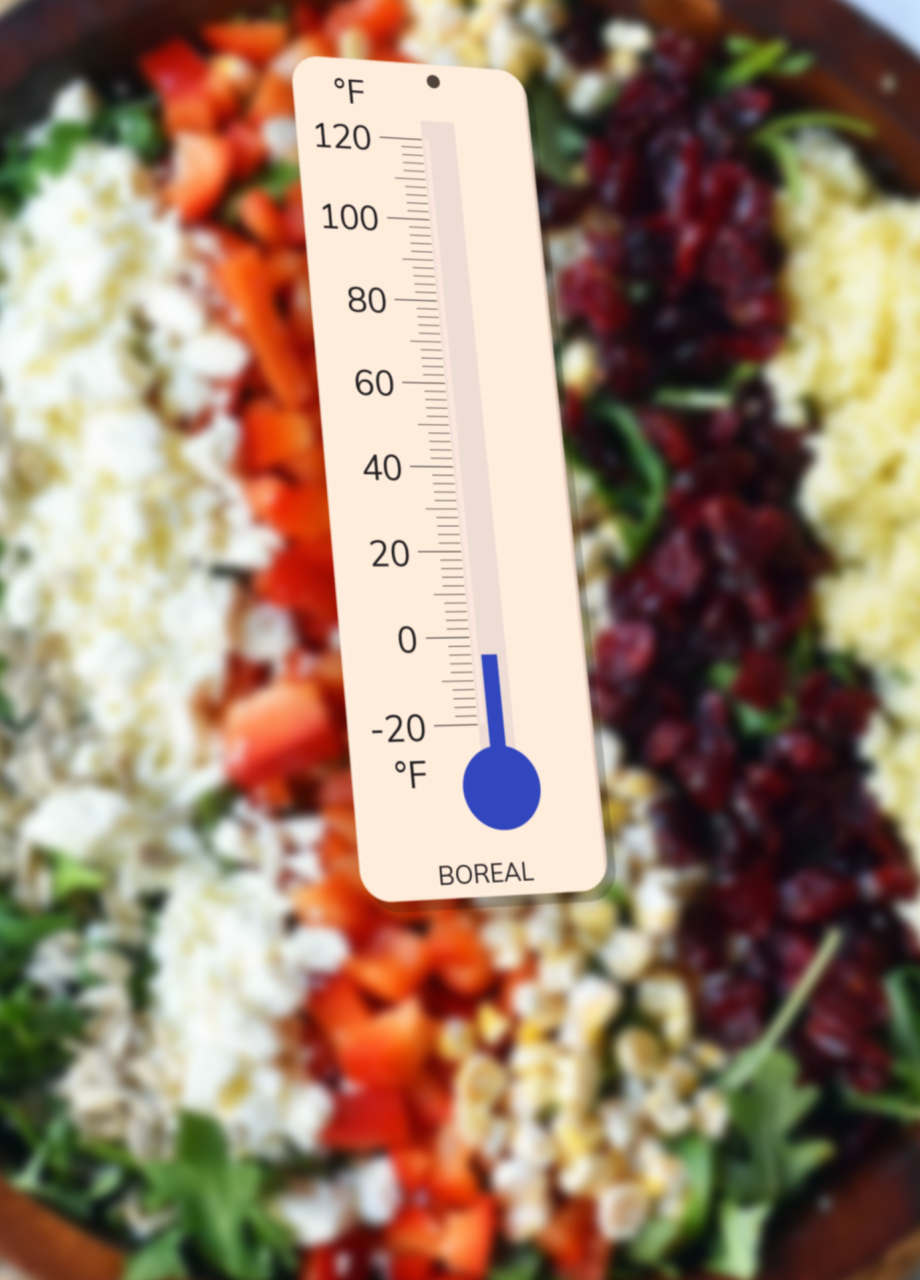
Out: -4 °F
